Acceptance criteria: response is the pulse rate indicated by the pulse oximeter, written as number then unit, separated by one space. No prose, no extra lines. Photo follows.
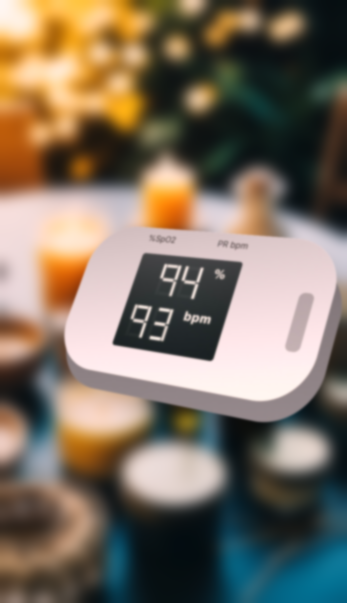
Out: 93 bpm
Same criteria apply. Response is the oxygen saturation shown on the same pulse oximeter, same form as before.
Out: 94 %
